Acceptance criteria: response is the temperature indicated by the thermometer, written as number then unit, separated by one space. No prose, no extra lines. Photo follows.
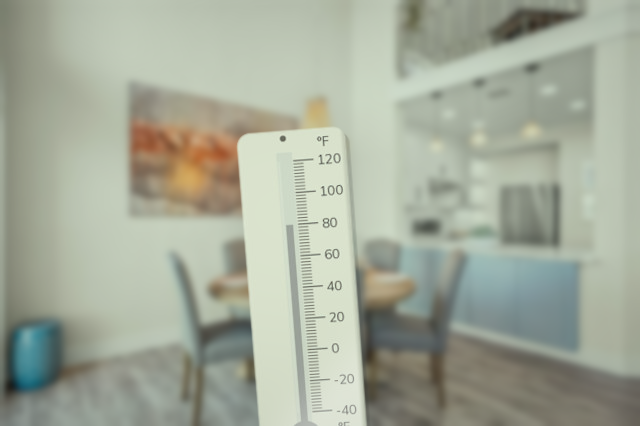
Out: 80 °F
